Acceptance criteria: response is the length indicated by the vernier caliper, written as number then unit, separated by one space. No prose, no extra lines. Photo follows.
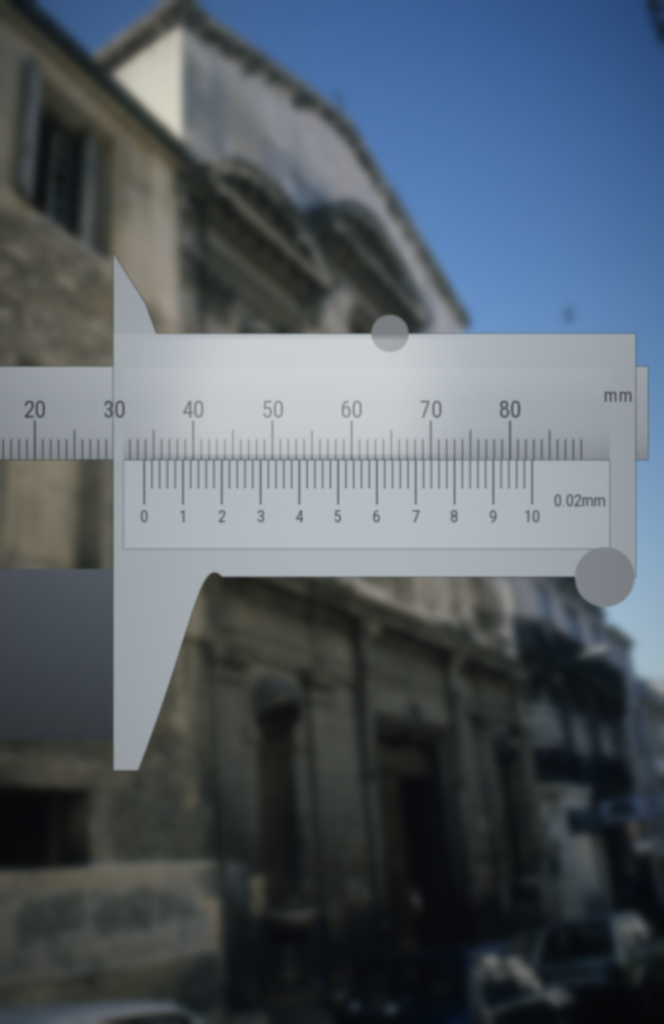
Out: 33.8 mm
